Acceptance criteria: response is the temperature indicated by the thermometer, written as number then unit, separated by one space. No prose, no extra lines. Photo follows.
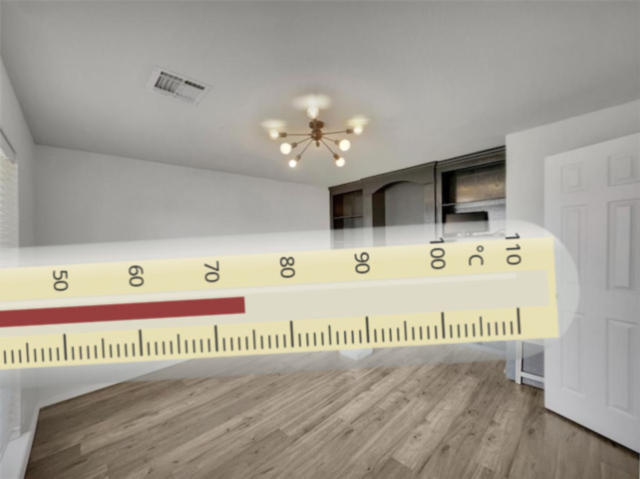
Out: 74 °C
